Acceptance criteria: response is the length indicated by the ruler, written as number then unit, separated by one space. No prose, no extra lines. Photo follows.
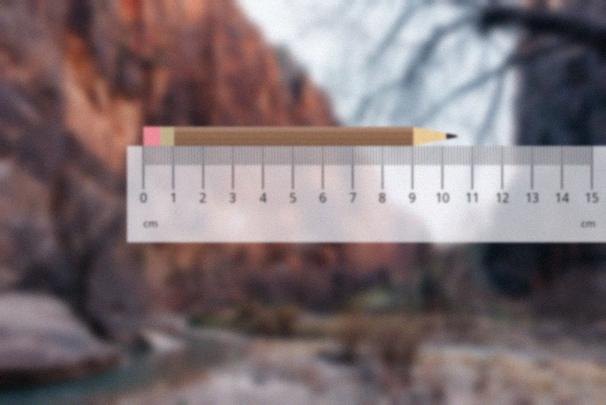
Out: 10.5 cm
